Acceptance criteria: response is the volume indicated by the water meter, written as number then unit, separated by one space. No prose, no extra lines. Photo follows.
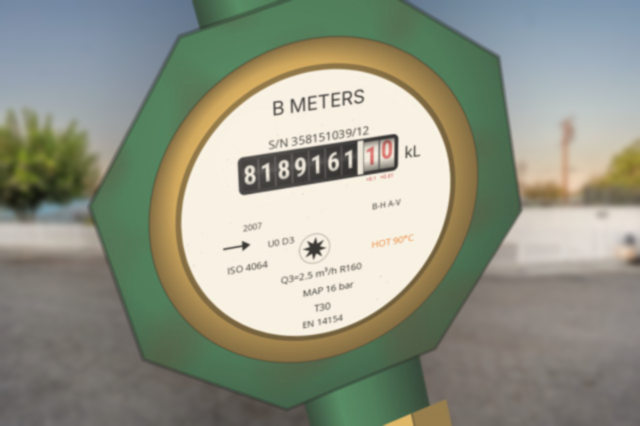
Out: 8189161.10 kL
